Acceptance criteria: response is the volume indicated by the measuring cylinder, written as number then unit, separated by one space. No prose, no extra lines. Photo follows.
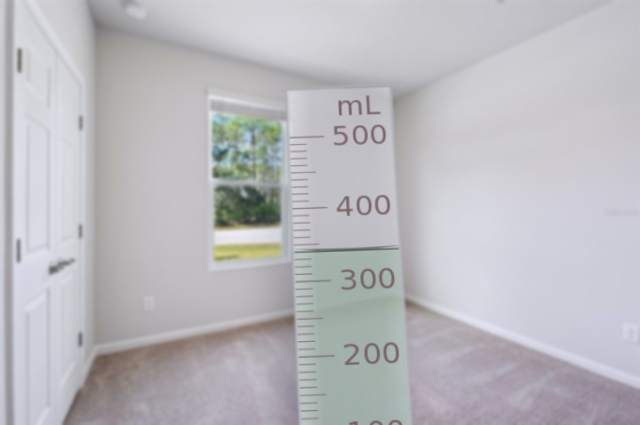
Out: 340 mL
